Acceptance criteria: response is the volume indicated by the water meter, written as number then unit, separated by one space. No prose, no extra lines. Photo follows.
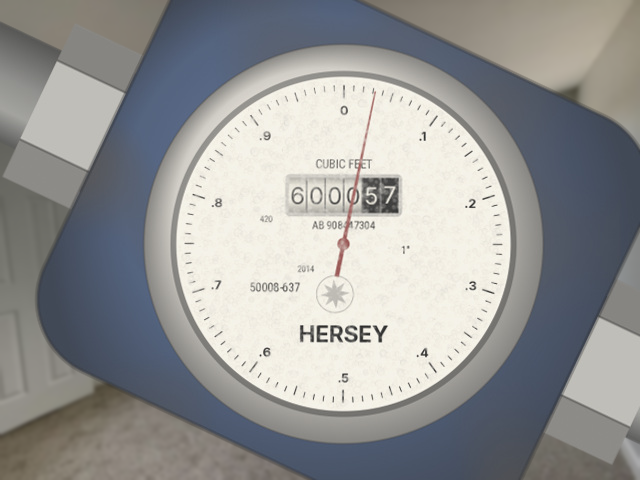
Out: 600057.03 ft³
